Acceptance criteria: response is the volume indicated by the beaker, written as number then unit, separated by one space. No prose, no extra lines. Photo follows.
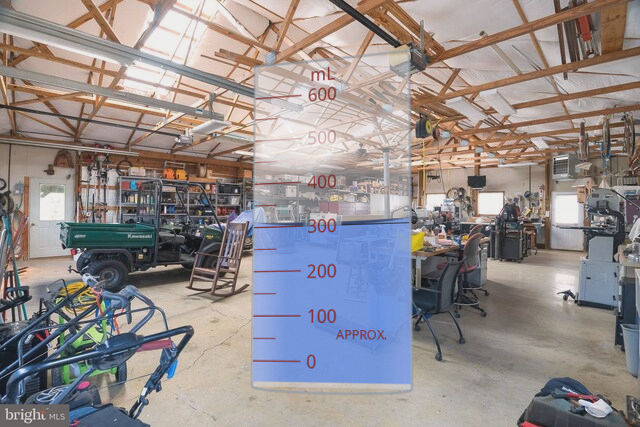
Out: 300 mL
